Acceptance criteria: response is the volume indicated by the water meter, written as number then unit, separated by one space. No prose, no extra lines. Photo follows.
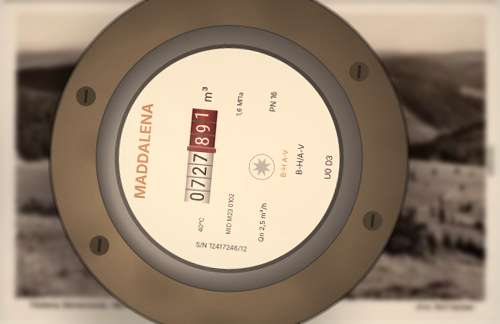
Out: 727.891 m³
